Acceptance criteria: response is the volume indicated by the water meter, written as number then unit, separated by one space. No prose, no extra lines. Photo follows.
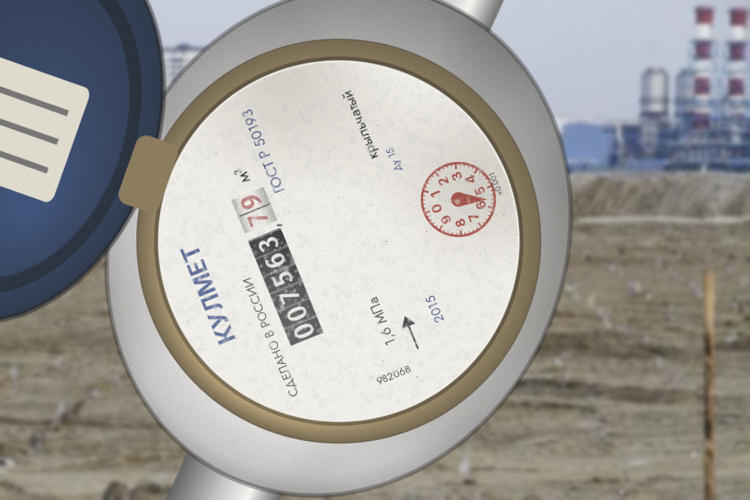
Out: 7563.795 m³
